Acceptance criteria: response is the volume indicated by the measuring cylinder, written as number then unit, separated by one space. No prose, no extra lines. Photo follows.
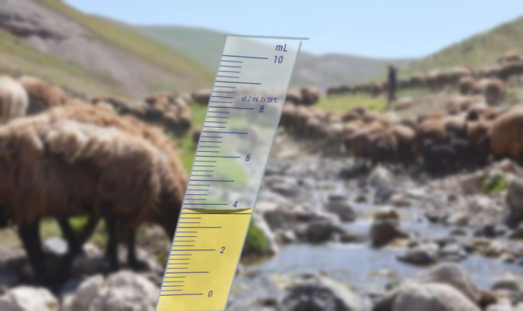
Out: 3.6 mL
